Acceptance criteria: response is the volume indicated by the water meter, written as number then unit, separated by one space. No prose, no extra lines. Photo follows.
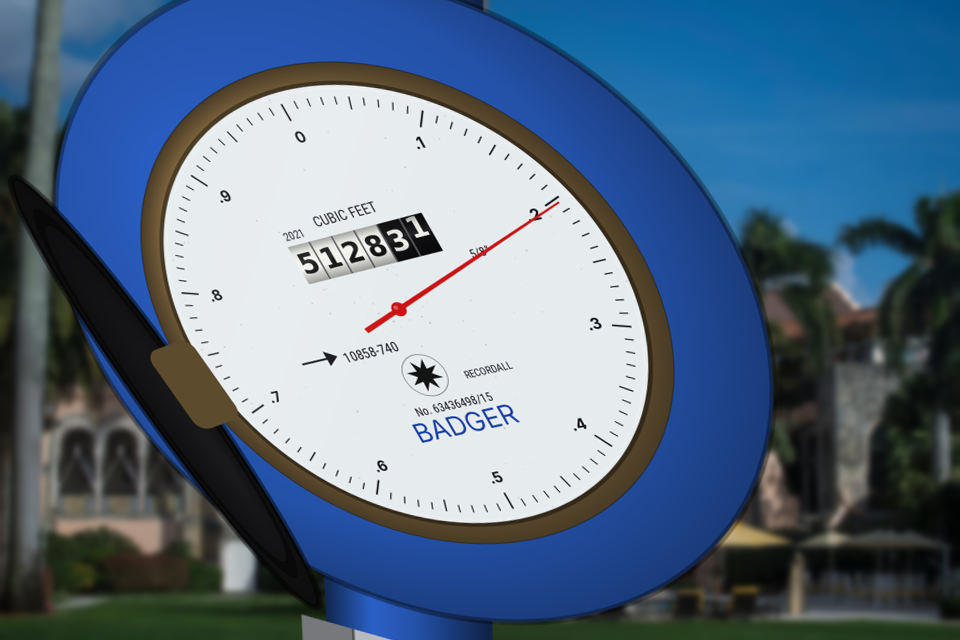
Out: 512831.20 ft³
